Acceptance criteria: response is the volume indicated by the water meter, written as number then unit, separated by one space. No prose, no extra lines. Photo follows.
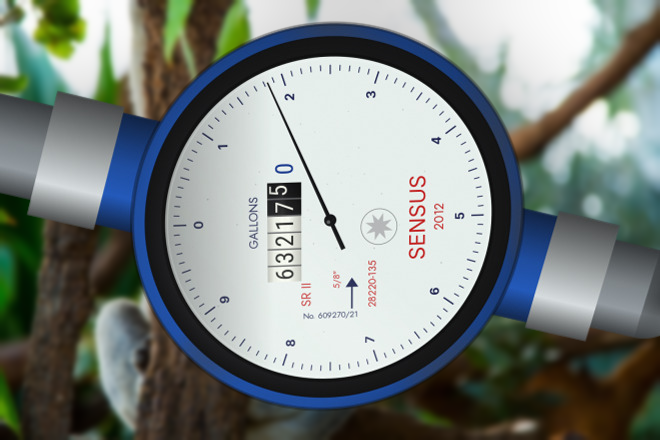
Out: 6321751.8 gal
